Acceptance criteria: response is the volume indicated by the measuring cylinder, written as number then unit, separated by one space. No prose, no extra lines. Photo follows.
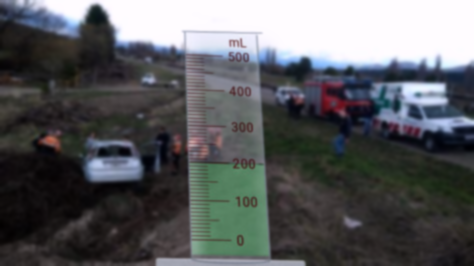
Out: 200 mL
